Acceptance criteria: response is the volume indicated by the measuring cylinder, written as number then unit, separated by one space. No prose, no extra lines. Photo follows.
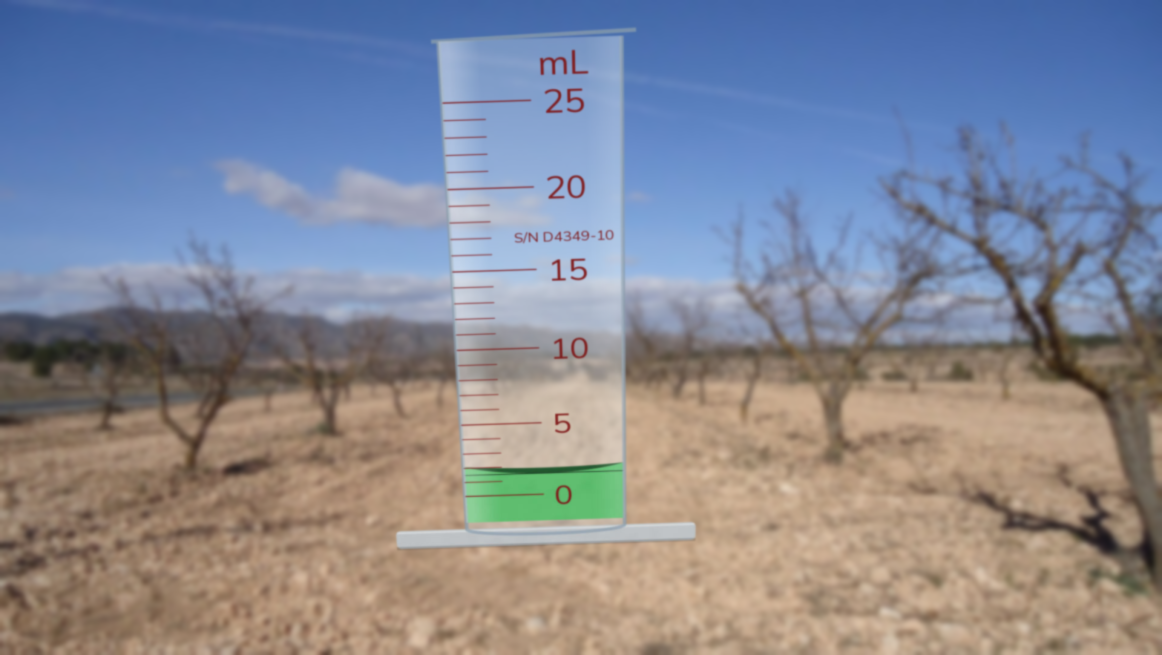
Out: 1.5 mL
